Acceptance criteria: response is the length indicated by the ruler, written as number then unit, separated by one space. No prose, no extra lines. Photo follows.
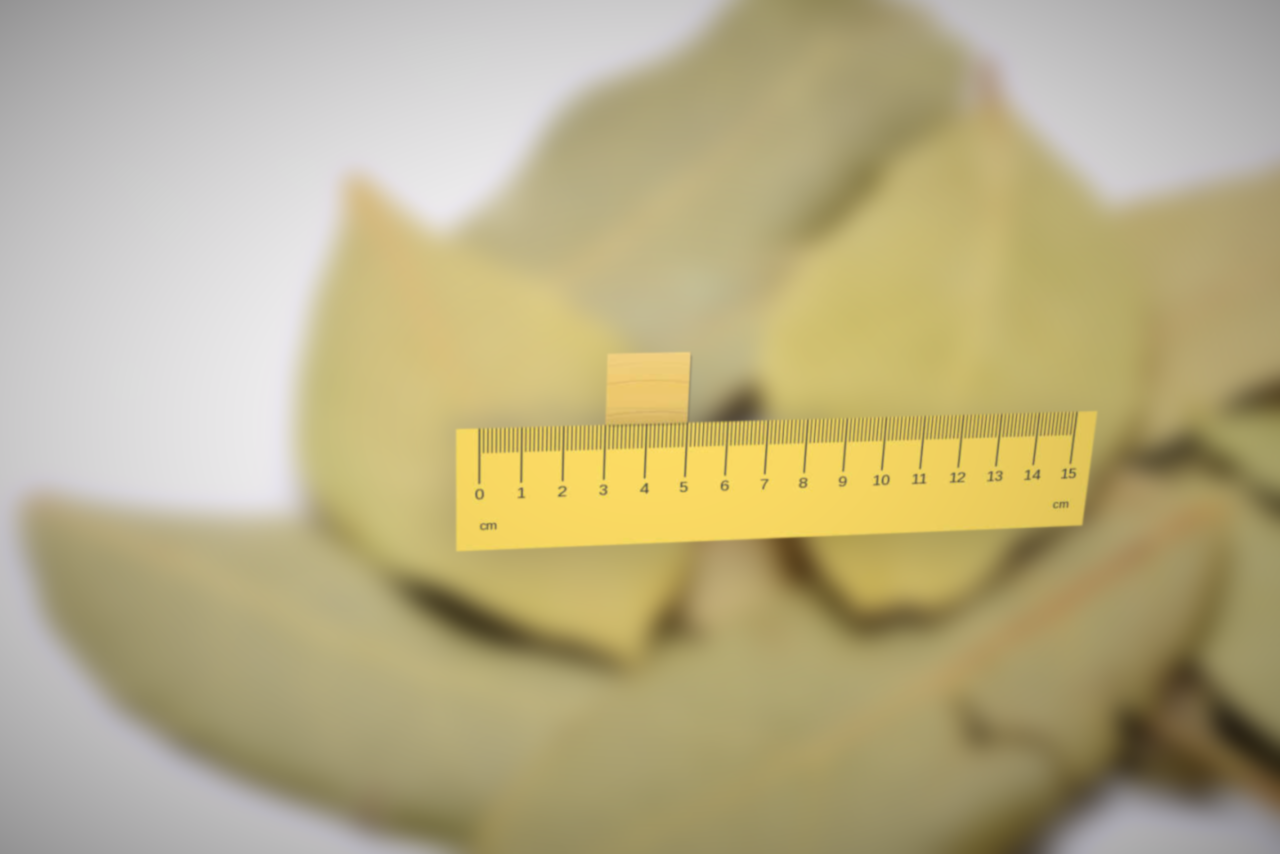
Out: 2 cm
